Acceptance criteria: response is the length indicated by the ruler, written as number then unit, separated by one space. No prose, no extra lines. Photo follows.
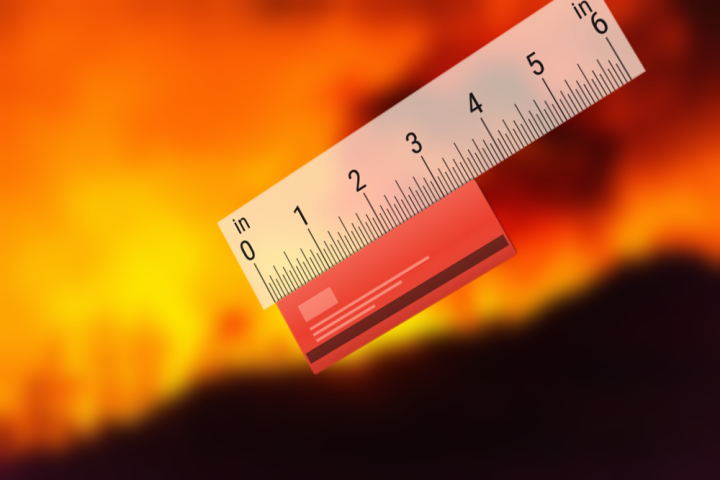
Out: 3.5 in
